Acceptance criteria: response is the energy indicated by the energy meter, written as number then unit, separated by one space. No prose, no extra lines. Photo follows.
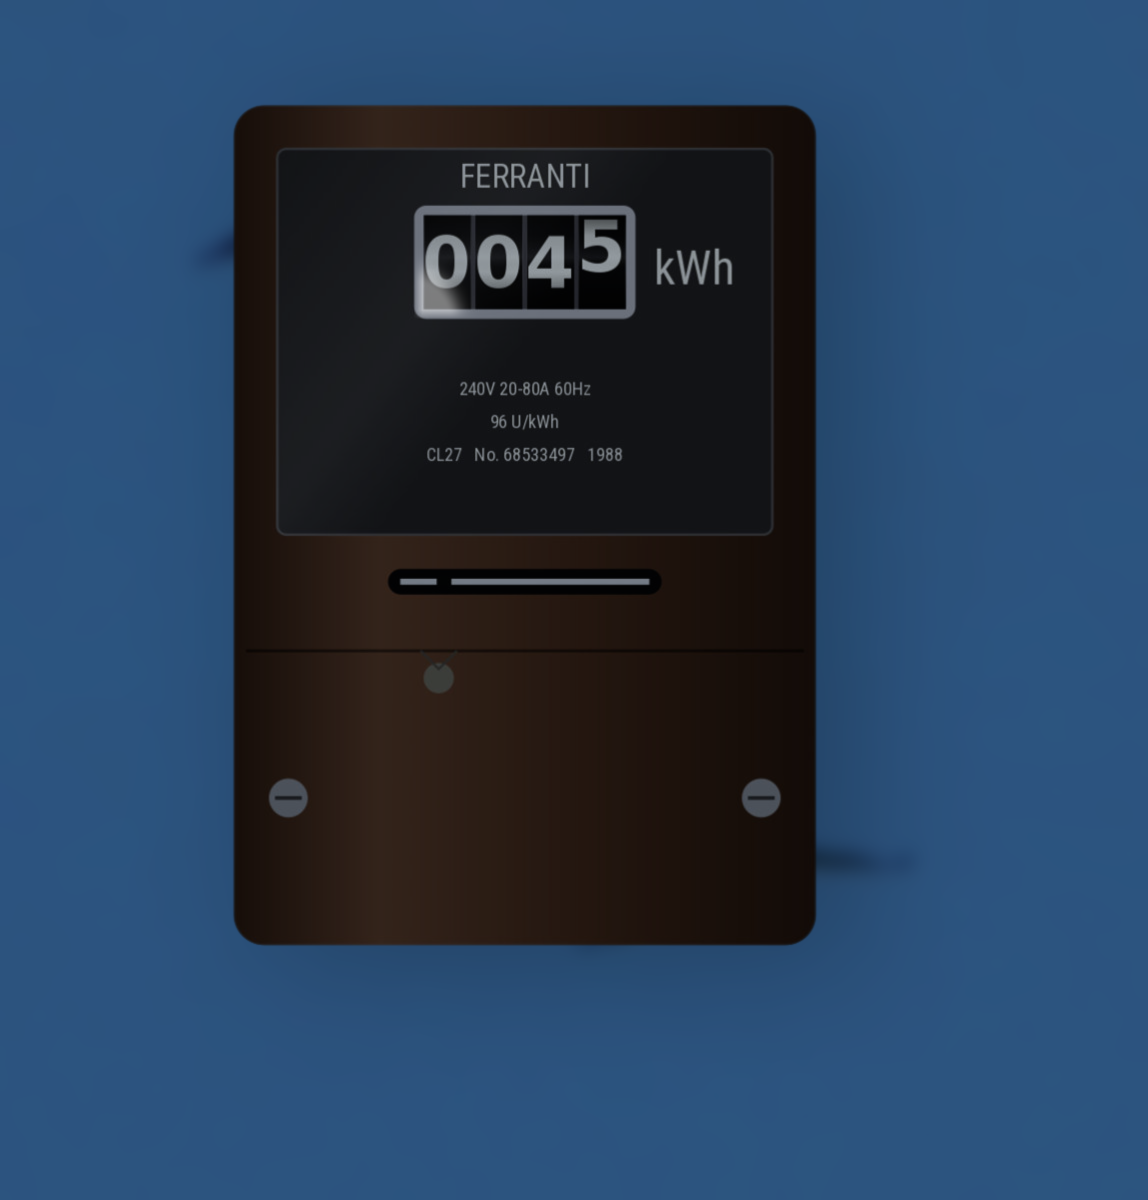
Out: 45 kWh
